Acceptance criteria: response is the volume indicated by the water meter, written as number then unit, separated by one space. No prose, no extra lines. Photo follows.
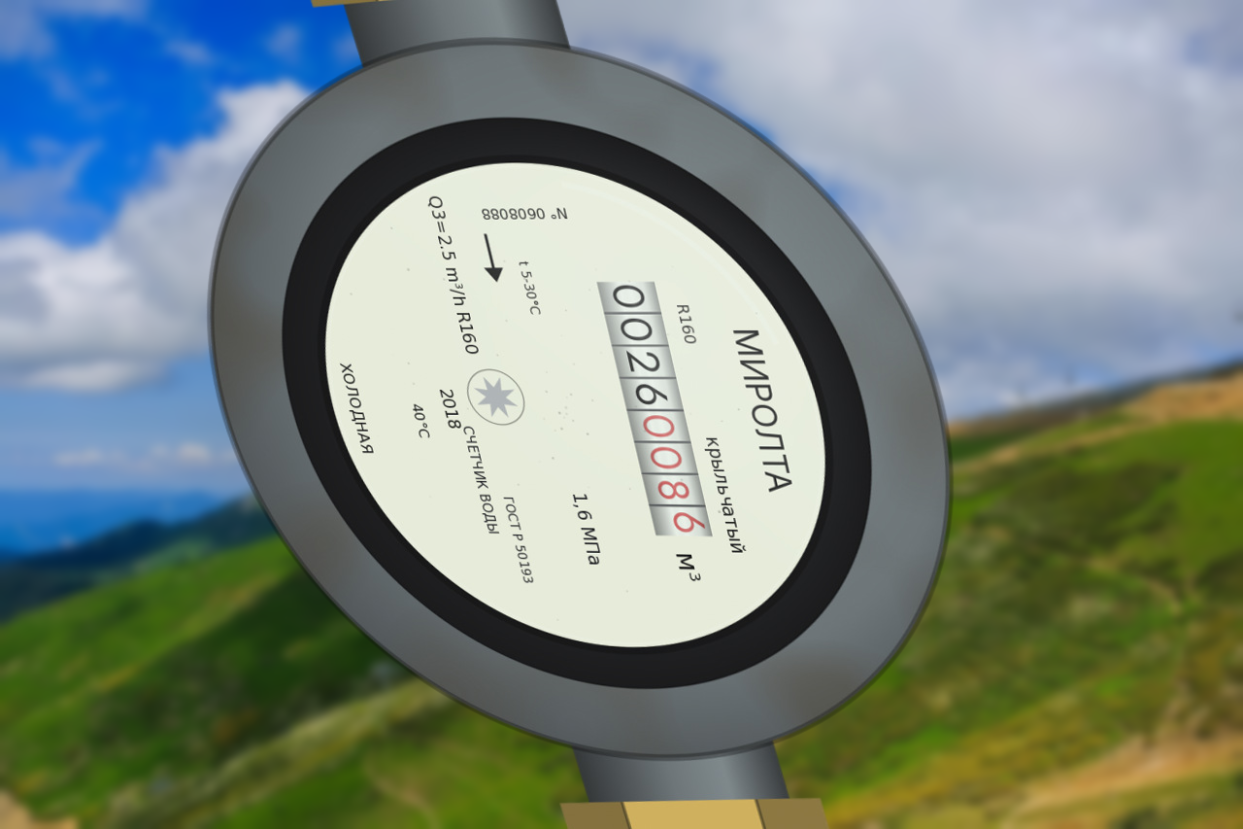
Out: 26.0086 m³
